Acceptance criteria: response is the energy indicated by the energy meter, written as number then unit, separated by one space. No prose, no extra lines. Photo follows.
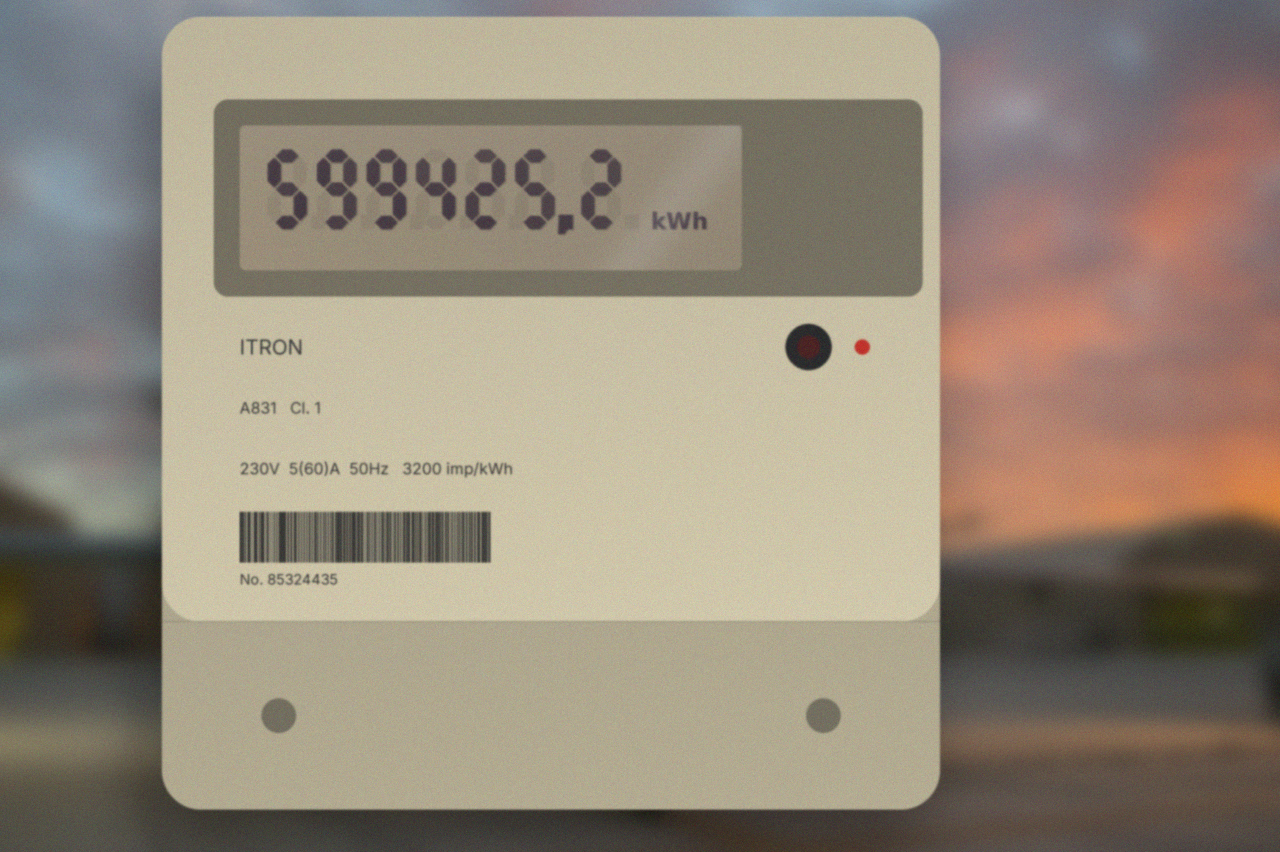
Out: 599425.2 kWh
